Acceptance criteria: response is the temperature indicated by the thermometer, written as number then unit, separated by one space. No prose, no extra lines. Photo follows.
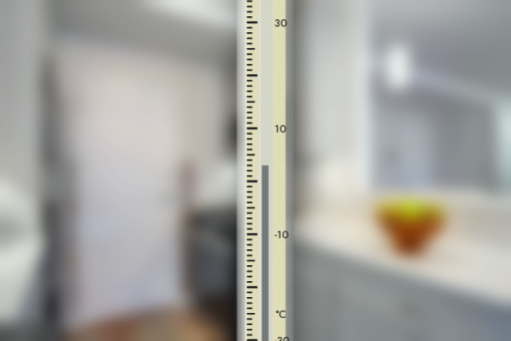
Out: 3 °C
